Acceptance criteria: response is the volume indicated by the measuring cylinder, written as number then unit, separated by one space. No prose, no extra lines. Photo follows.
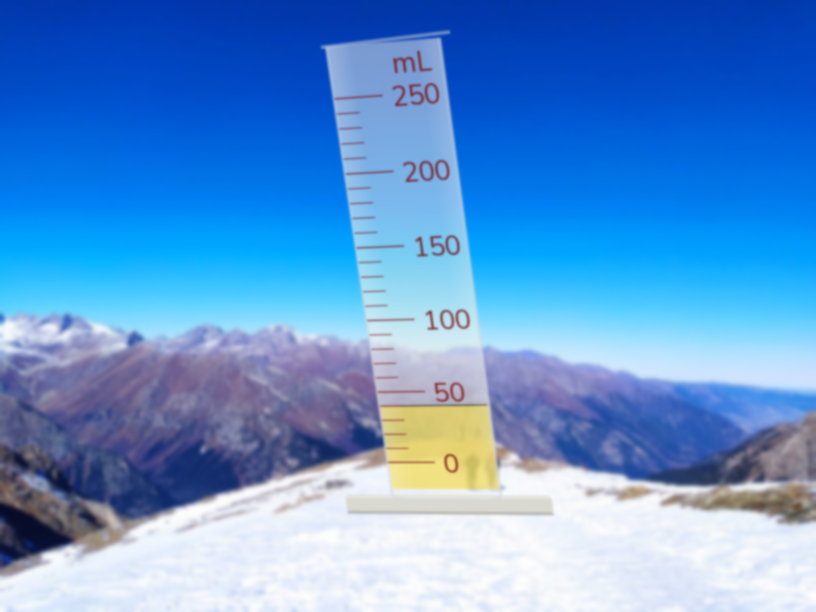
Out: 40 mL
